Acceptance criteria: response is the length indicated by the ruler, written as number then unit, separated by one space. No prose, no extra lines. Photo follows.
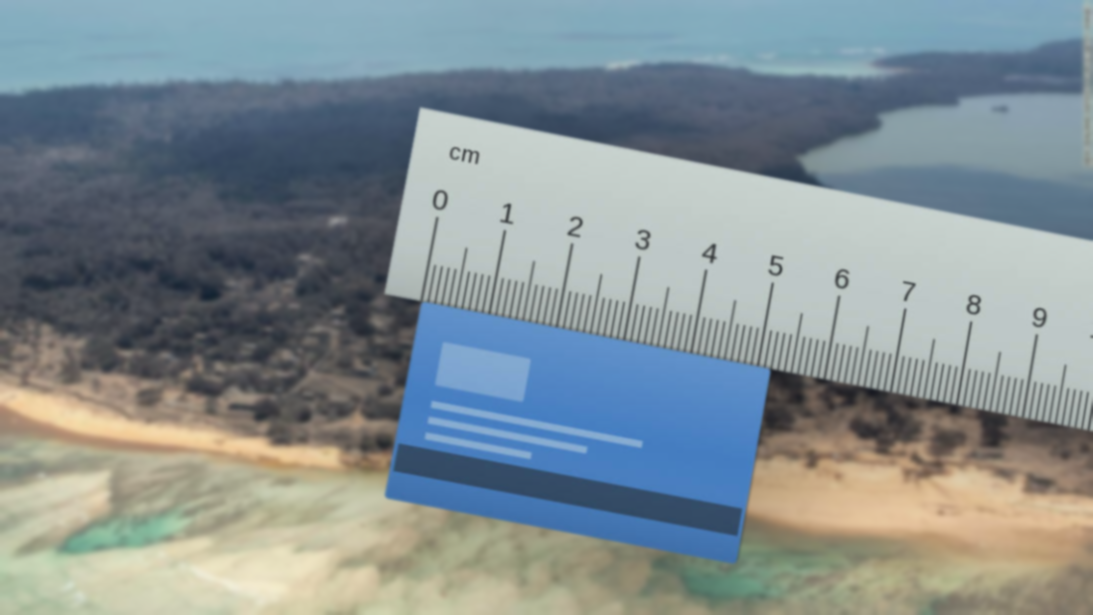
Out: 5.2 cm
